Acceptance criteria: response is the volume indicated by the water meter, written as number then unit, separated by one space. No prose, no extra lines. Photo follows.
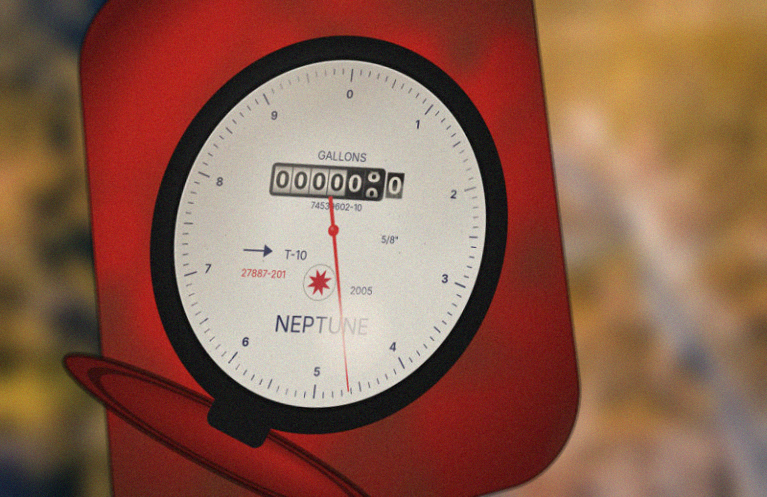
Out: 84.6 gal
